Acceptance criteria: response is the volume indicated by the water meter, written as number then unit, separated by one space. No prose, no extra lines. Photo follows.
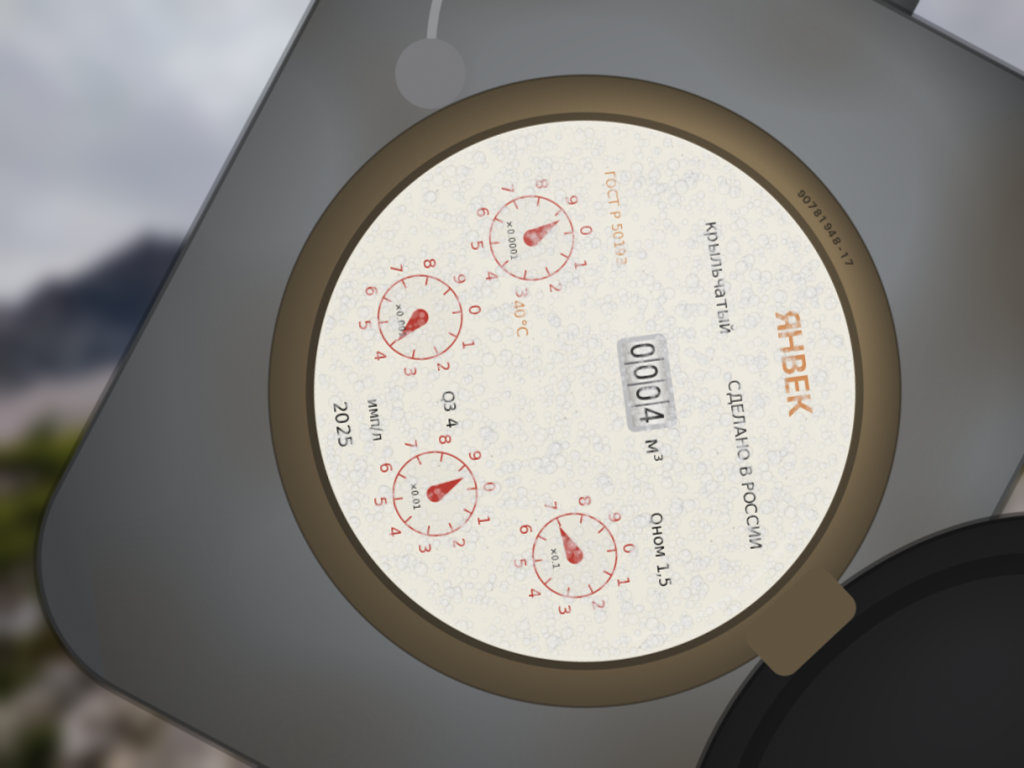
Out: 4.6939 m³
